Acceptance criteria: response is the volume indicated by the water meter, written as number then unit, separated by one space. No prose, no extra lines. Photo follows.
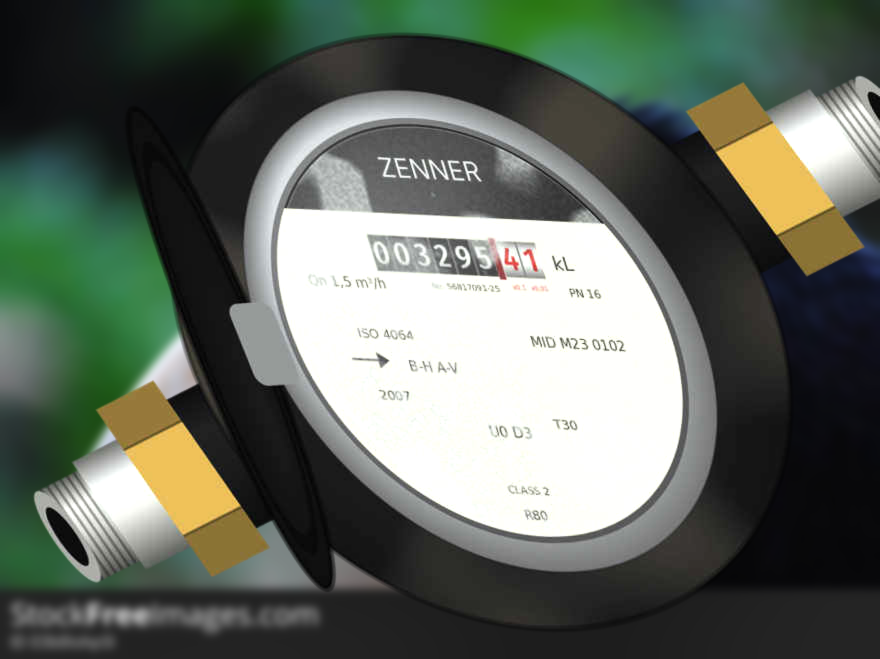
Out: 3295.41 kL
